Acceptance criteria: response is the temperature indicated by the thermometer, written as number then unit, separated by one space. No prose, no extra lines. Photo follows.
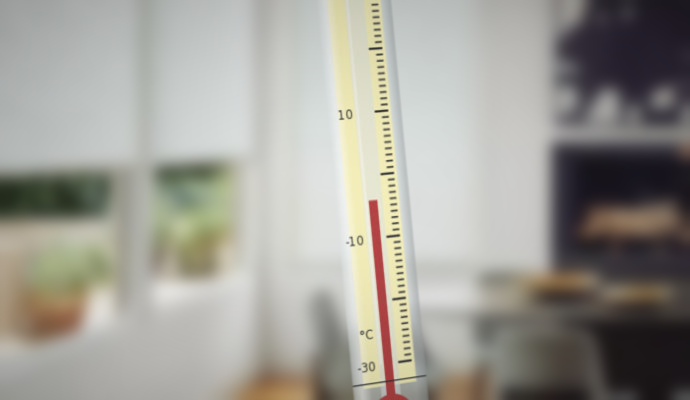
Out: -4 °C
